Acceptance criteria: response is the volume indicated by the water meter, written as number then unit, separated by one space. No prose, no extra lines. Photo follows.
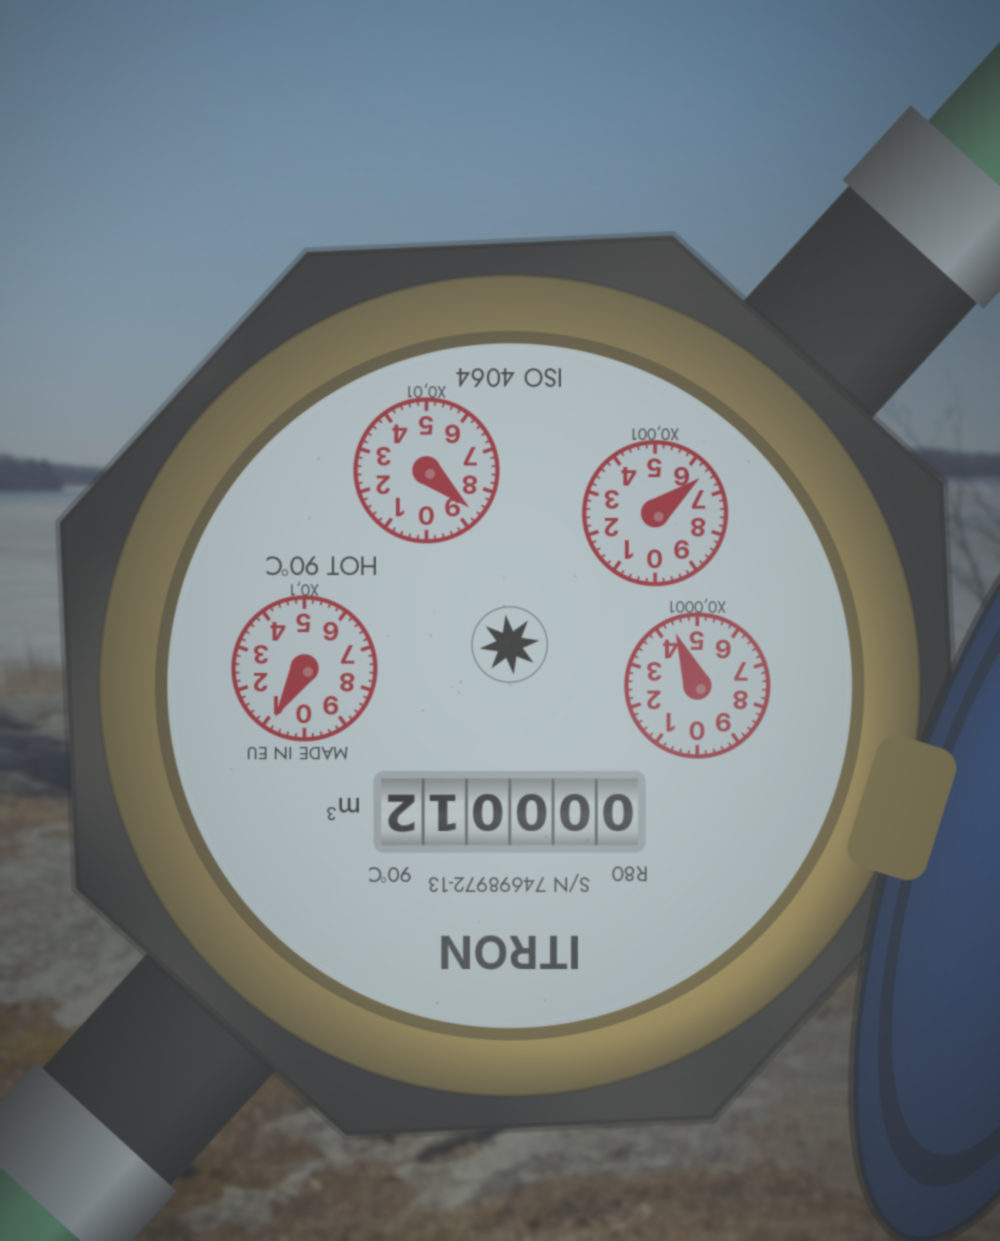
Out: 12.0864 m³
